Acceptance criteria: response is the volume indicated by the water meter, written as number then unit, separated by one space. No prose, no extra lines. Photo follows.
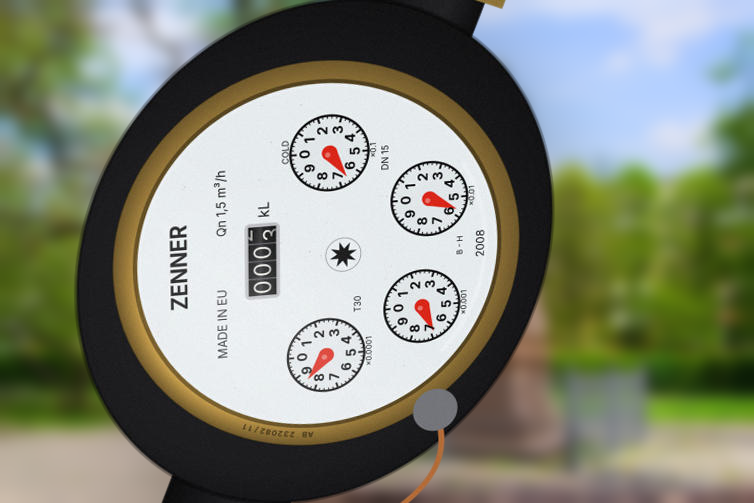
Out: 2.6568 kL
